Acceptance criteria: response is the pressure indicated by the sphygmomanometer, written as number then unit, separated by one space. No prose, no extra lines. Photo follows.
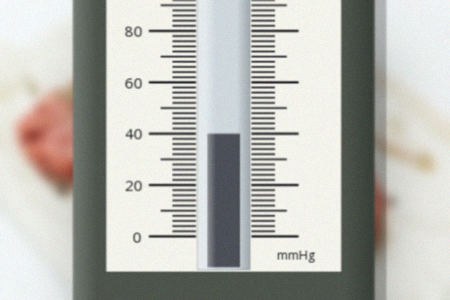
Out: 40 mmHg
